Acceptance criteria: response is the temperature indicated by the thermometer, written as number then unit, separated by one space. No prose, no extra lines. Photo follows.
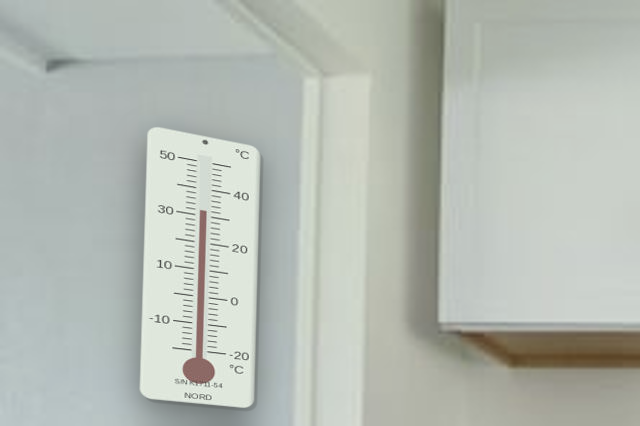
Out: 32 °C
